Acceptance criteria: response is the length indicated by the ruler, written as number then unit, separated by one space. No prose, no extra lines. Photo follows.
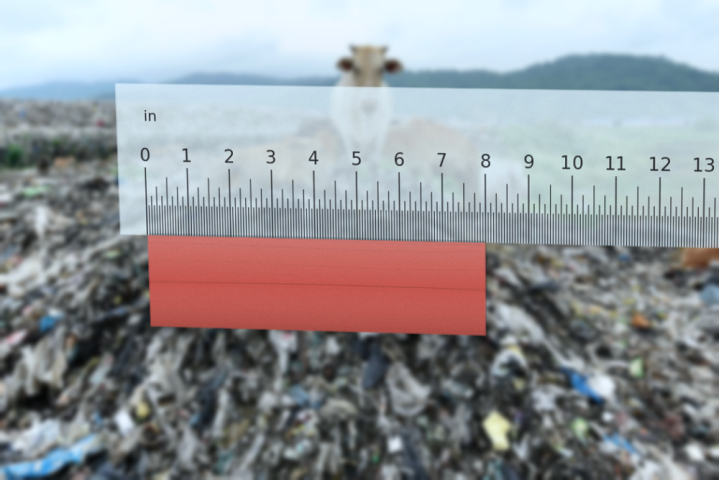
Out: 8 in
